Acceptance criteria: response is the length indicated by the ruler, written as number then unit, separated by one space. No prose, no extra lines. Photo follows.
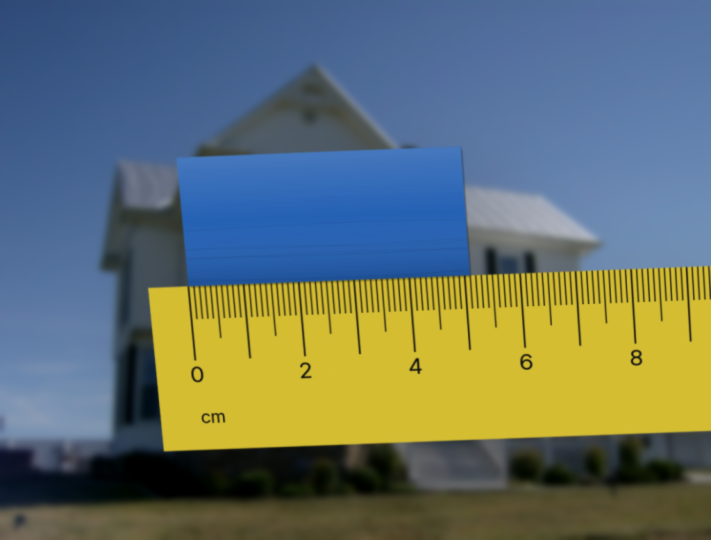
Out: 5.1 cm
